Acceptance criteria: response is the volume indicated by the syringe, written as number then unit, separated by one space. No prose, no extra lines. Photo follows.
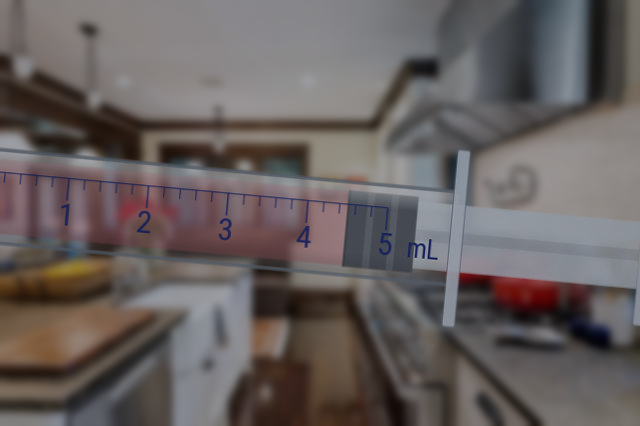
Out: 4.5 mL
